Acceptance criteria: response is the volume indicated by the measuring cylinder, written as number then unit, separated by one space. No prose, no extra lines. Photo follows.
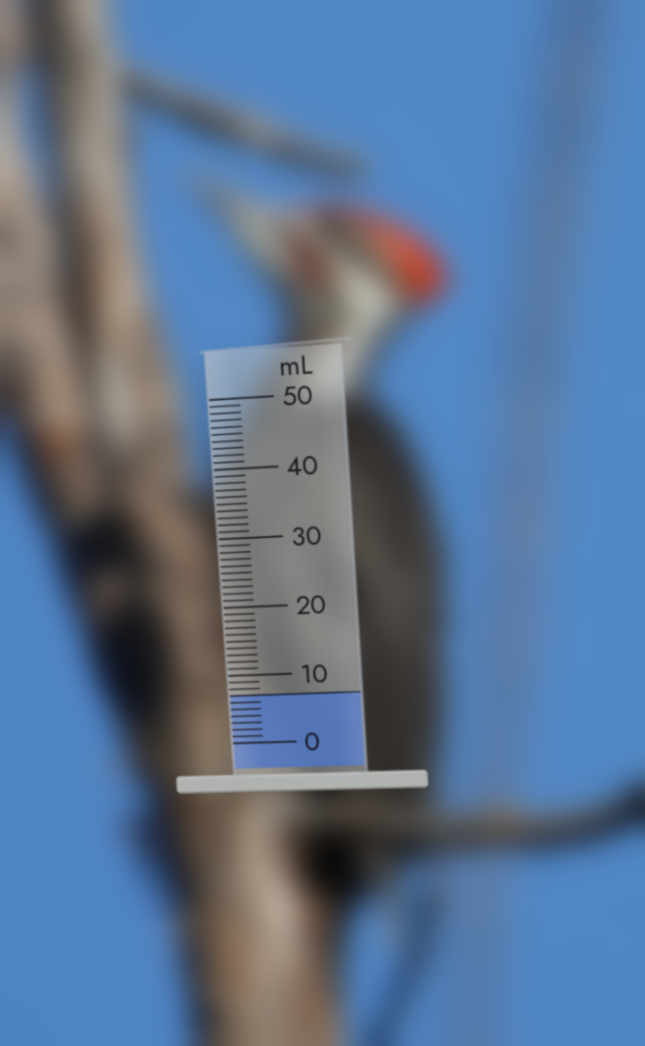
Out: 7 mL
